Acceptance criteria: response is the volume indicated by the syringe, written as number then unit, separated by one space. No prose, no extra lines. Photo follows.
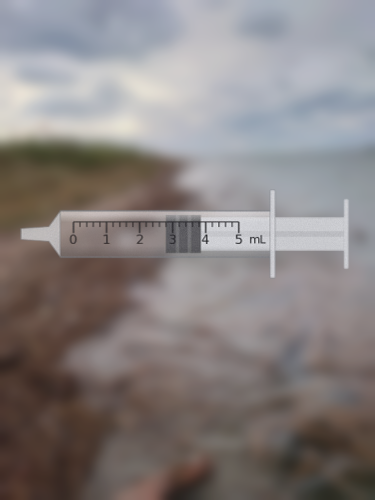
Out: 2.8 mL
